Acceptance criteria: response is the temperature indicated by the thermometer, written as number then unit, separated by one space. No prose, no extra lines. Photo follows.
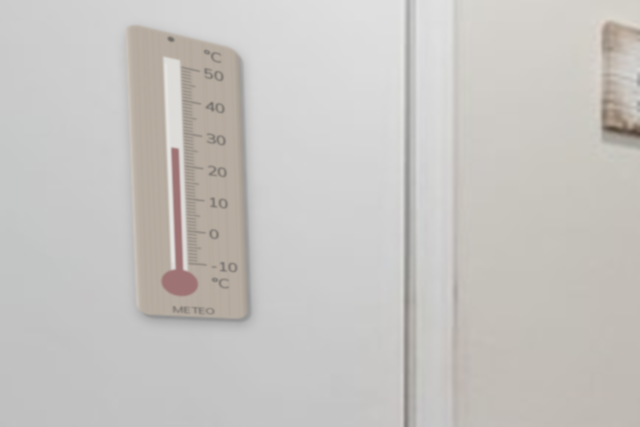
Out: 25 °C
